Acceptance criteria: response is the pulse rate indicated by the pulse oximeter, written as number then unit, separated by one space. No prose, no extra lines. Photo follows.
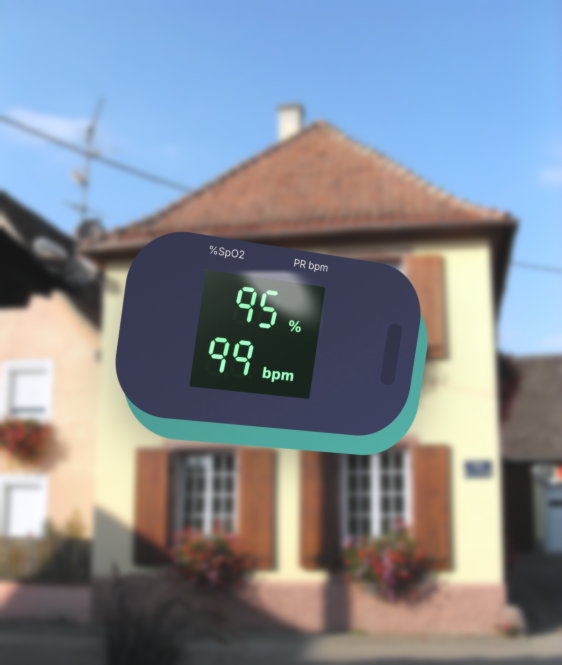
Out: 99 bpm
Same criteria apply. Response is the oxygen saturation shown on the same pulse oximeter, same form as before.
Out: 95 %
